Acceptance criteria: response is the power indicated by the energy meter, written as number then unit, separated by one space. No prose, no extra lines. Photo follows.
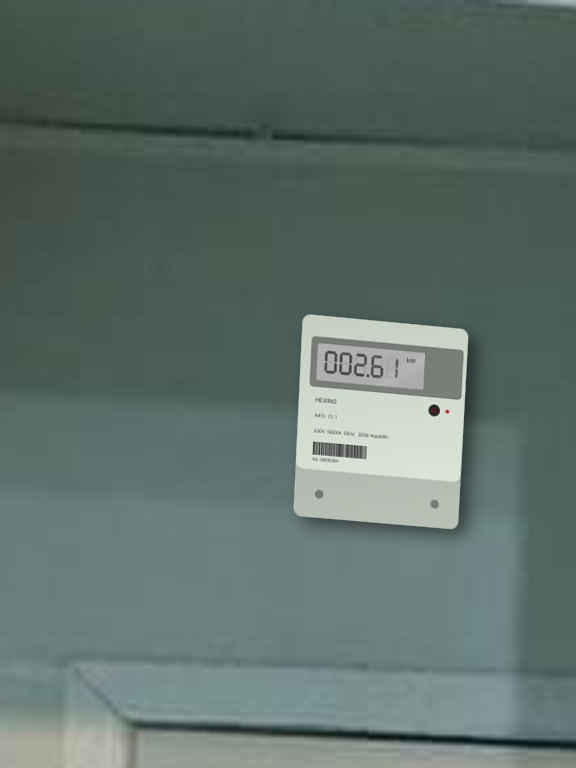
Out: 2.61 kW
